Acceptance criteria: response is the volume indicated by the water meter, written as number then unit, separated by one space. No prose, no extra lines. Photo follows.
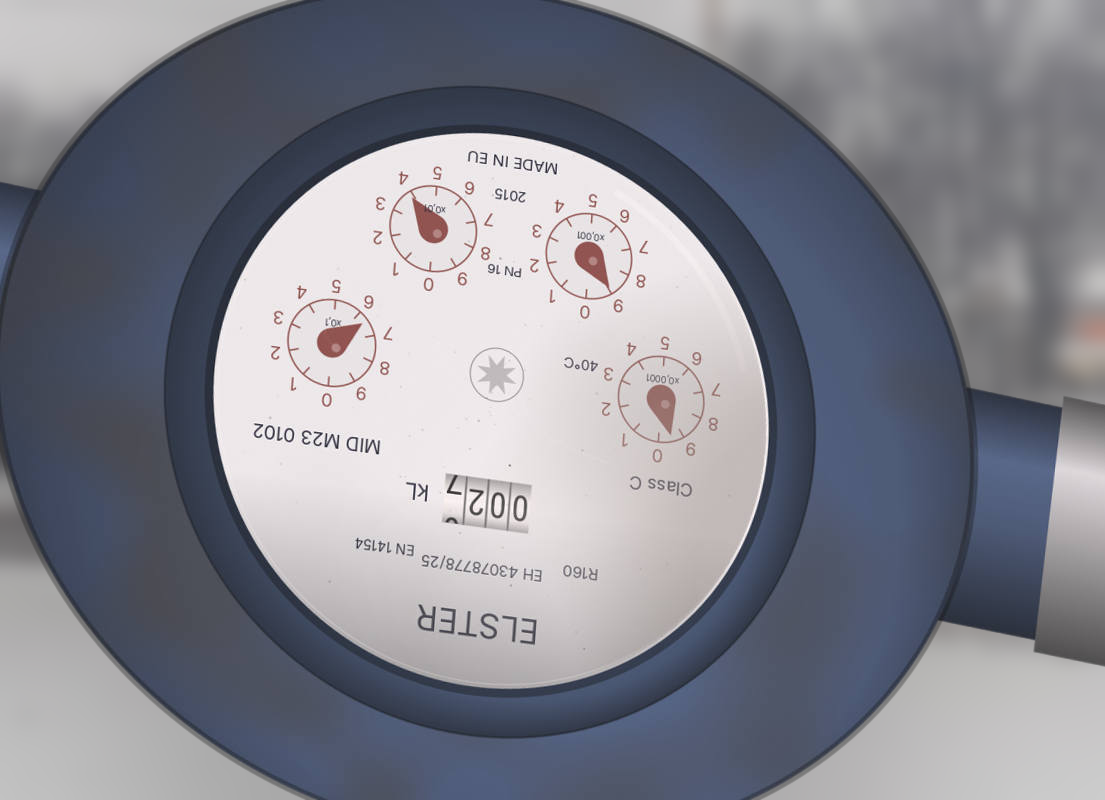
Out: 26.6389 kL
